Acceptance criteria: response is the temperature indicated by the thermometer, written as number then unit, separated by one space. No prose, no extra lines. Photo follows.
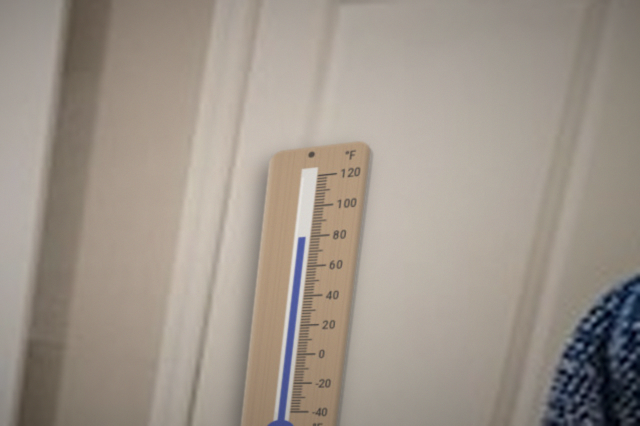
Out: 80 °F
